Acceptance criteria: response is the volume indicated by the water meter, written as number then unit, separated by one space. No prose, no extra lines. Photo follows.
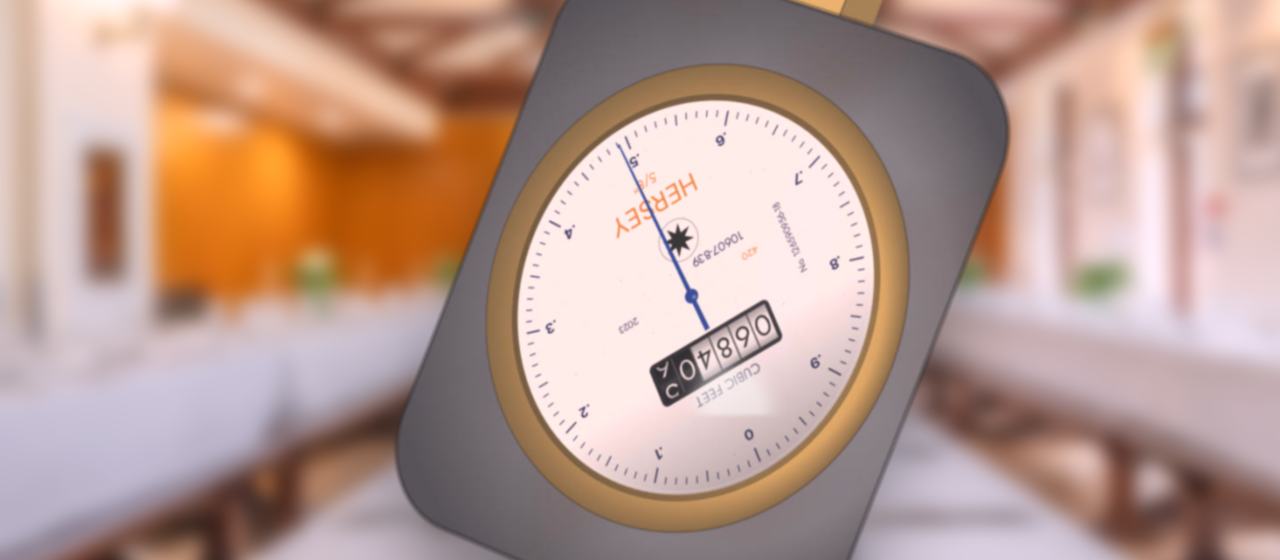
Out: 68405.49 ft³
